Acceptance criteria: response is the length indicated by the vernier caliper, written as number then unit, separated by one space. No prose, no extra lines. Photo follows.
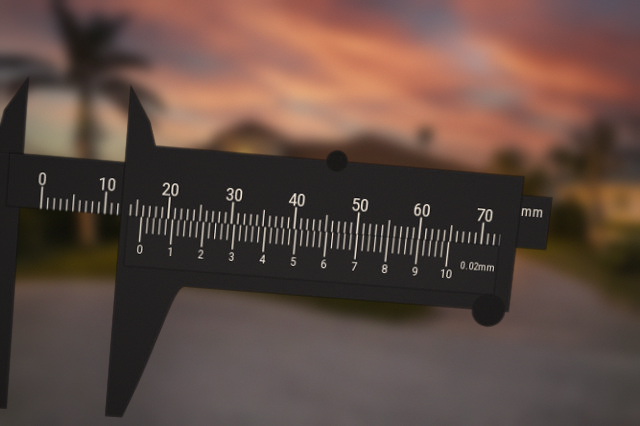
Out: 15.8 mm
